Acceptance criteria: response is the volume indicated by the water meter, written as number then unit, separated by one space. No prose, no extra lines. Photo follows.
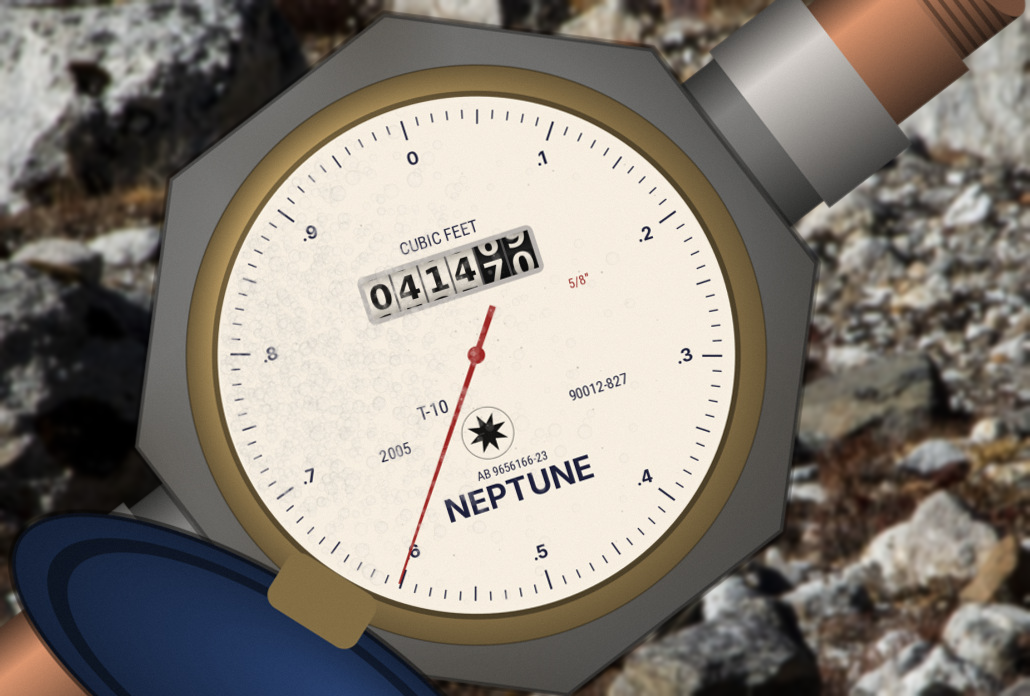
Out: 41469.60 ft³
